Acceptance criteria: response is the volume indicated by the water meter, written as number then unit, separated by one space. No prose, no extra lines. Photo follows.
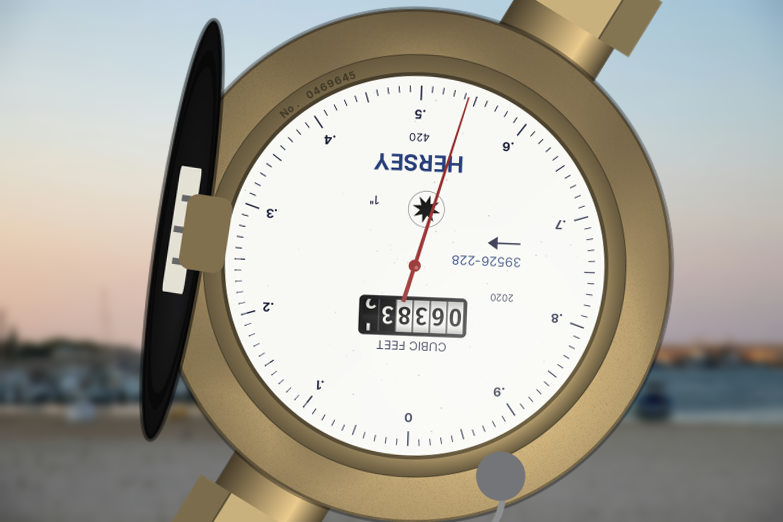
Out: 63831.54 ft³
